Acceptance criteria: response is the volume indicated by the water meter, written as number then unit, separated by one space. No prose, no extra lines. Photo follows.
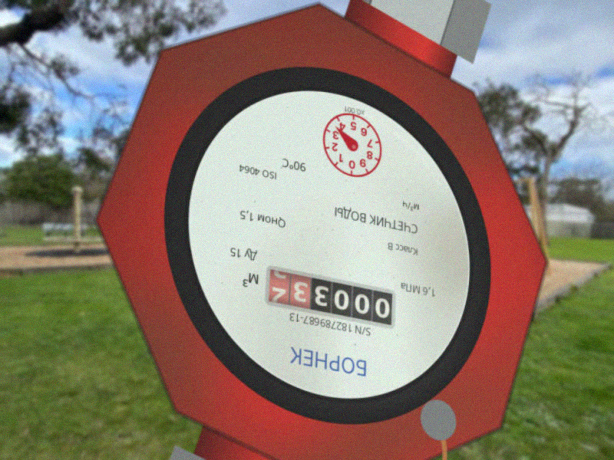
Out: 3.323 m³
